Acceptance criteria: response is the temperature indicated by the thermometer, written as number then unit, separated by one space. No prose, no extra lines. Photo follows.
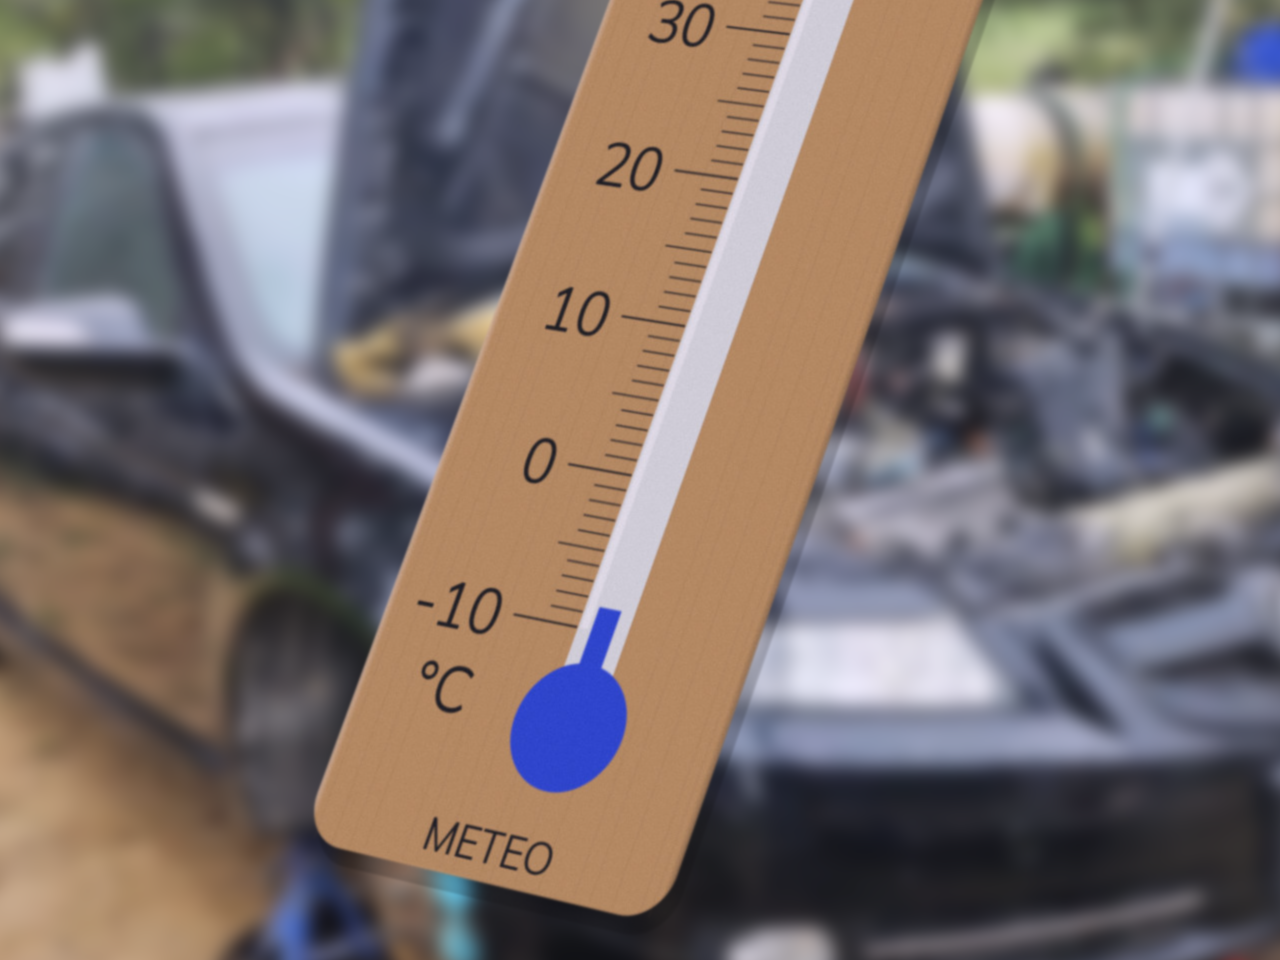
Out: -8.5 °C
